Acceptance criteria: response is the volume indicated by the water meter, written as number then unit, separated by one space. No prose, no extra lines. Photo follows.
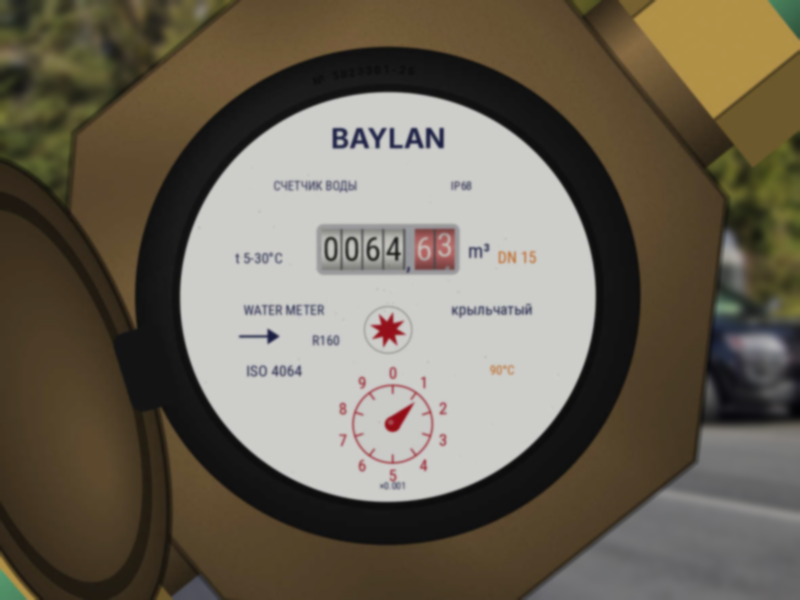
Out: 64.631 m³
